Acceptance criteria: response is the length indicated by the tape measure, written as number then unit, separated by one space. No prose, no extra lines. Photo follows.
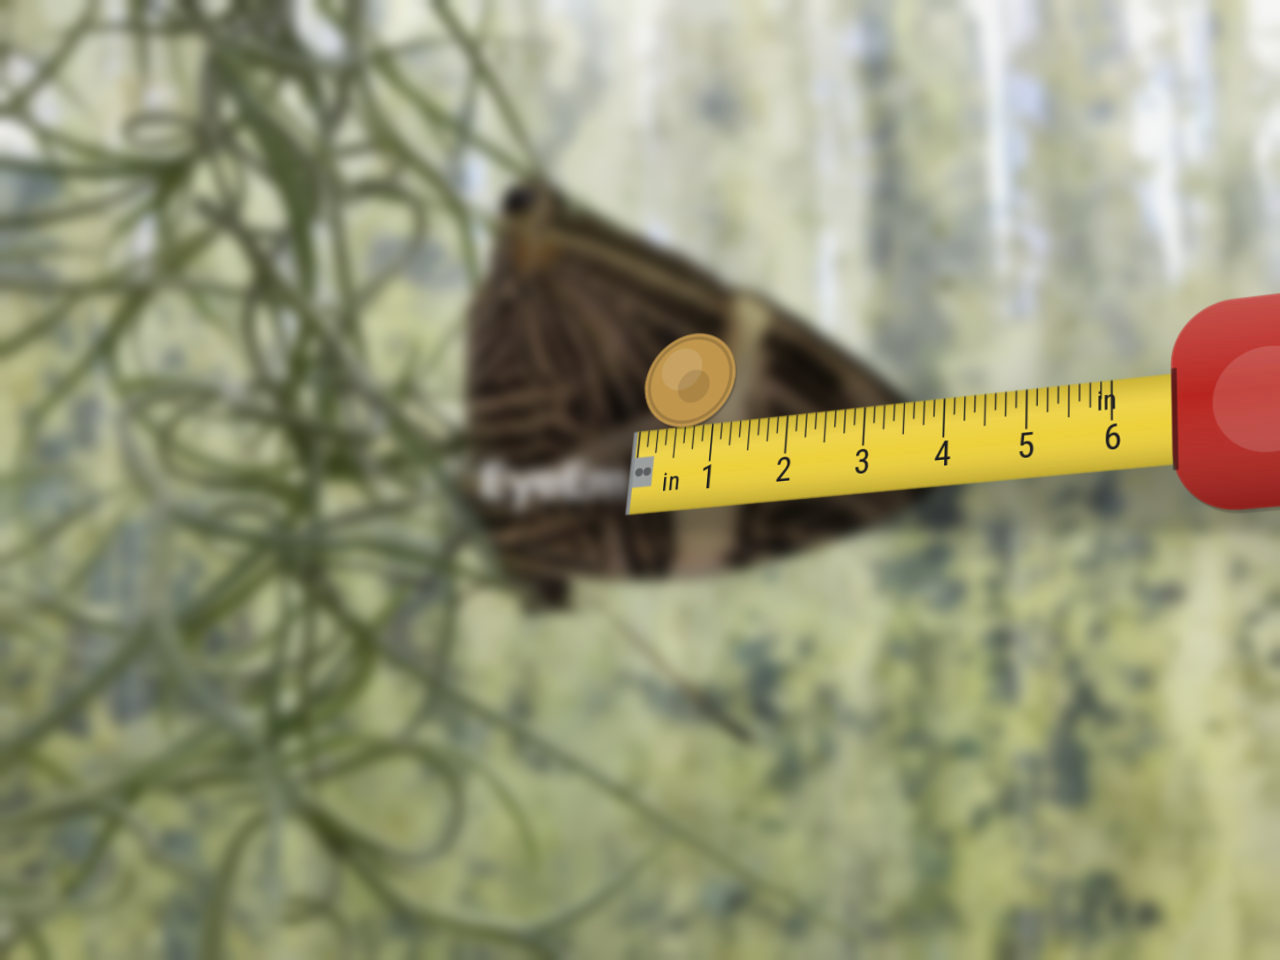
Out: 1.25 in
